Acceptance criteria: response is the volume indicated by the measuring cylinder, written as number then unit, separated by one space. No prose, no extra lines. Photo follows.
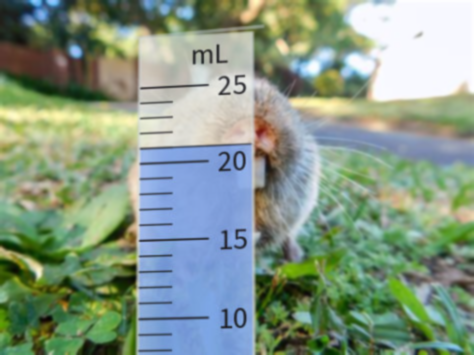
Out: 21 mL
